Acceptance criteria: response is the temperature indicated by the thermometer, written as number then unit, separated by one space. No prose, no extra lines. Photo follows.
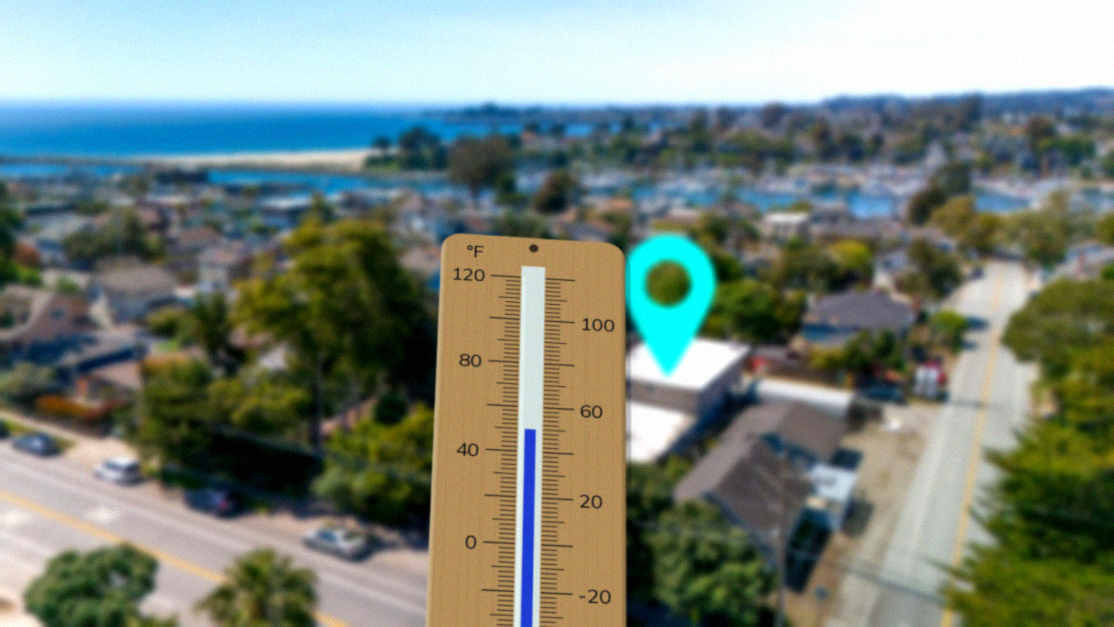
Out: 50 °F
